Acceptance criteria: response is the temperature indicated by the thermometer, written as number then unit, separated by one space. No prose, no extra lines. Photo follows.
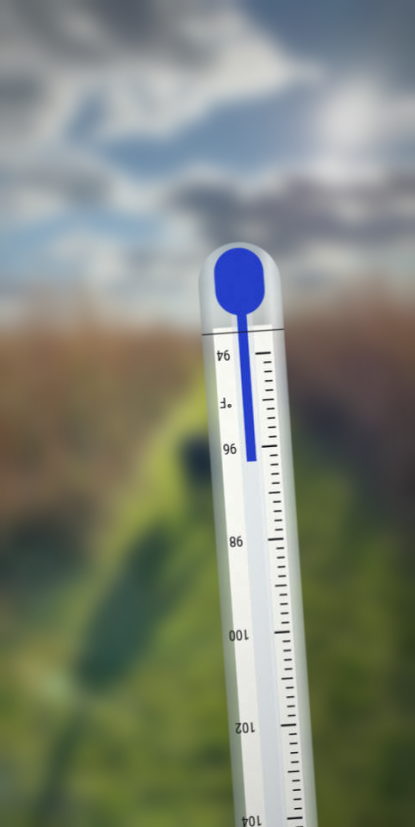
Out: 96.3 °F
